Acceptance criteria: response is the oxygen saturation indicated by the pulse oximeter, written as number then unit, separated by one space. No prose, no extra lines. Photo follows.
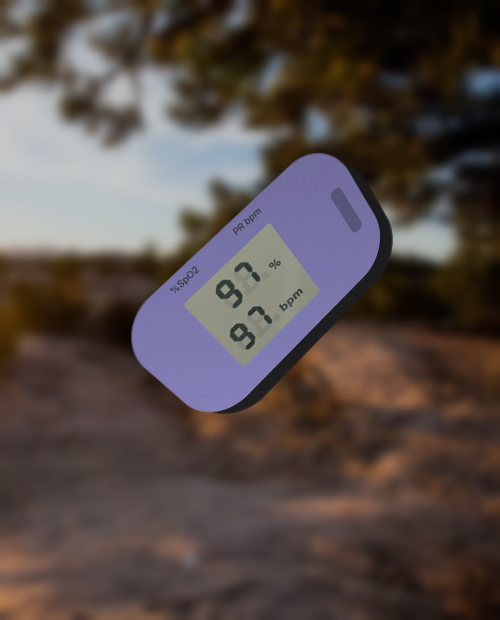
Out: 97 %
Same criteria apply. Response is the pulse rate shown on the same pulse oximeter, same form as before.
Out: 97 bpm
